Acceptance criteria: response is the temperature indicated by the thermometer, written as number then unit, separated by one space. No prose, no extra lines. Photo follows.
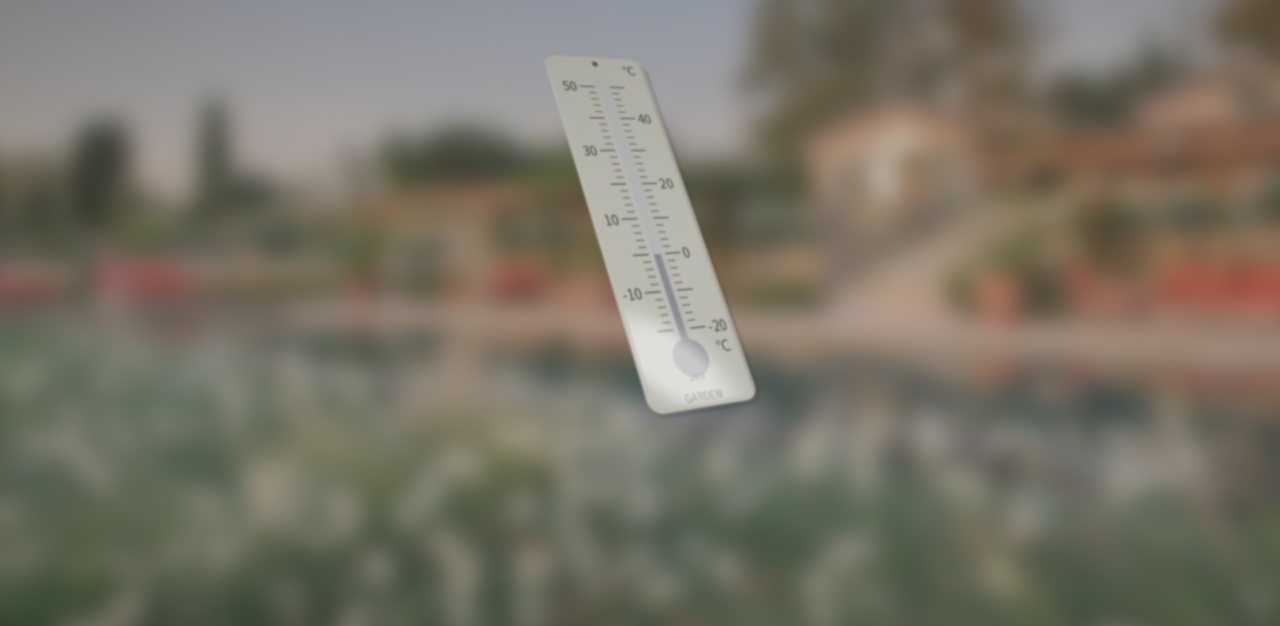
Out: 0 °C
